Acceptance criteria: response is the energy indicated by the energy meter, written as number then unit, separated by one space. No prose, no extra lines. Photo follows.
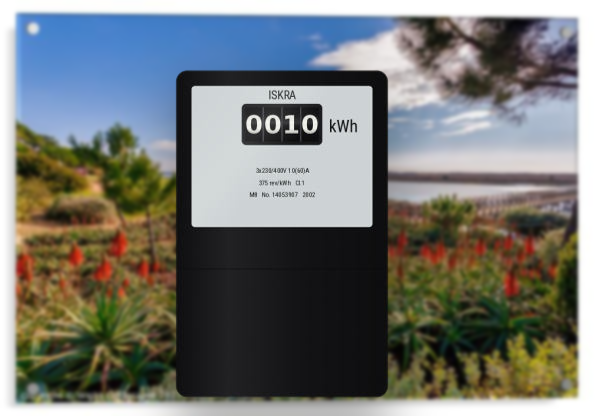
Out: 10 kWh
